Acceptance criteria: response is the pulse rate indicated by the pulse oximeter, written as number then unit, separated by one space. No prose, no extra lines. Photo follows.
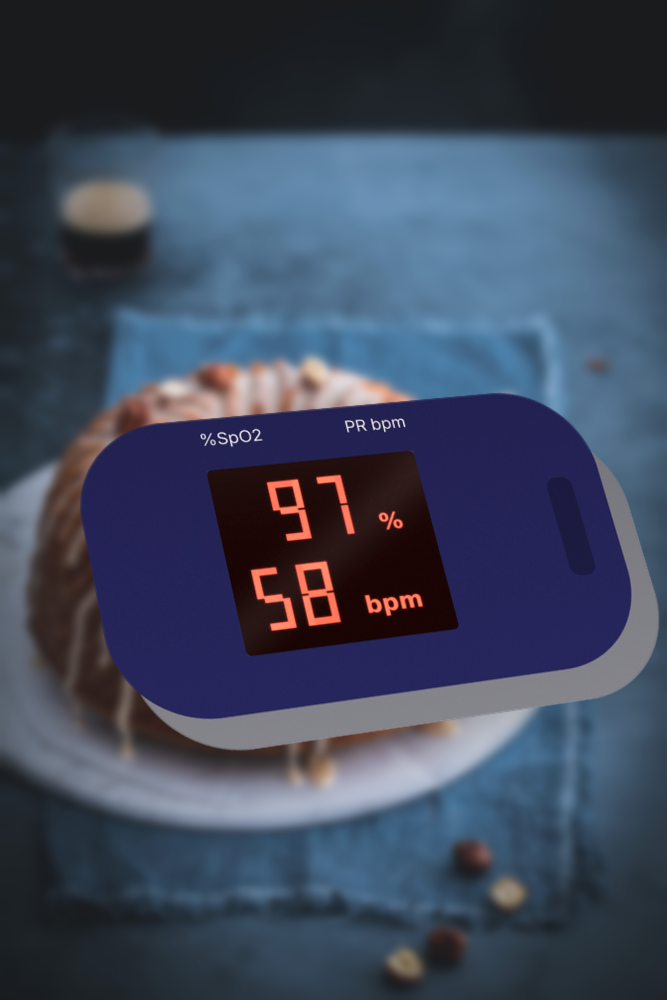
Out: 58 bpm
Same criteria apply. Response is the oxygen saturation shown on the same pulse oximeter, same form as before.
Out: 97 %
